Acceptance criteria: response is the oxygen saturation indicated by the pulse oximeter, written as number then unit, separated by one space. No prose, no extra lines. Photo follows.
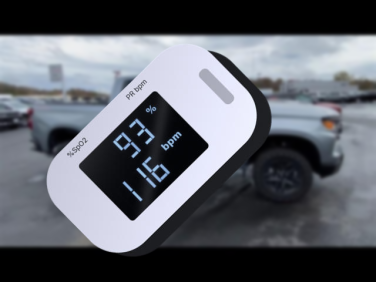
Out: 93 %
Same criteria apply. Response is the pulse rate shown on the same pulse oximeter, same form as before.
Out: 116 bpm
